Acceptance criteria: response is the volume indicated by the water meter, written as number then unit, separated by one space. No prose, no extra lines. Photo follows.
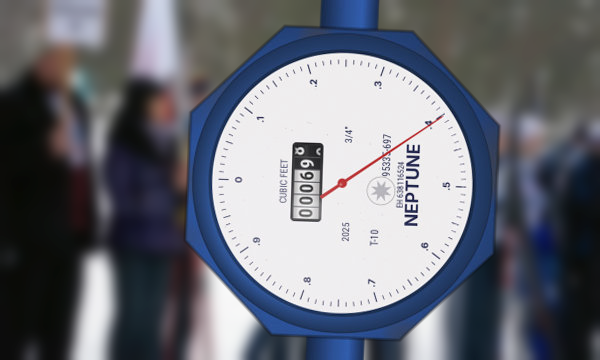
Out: 698.40 ft³
